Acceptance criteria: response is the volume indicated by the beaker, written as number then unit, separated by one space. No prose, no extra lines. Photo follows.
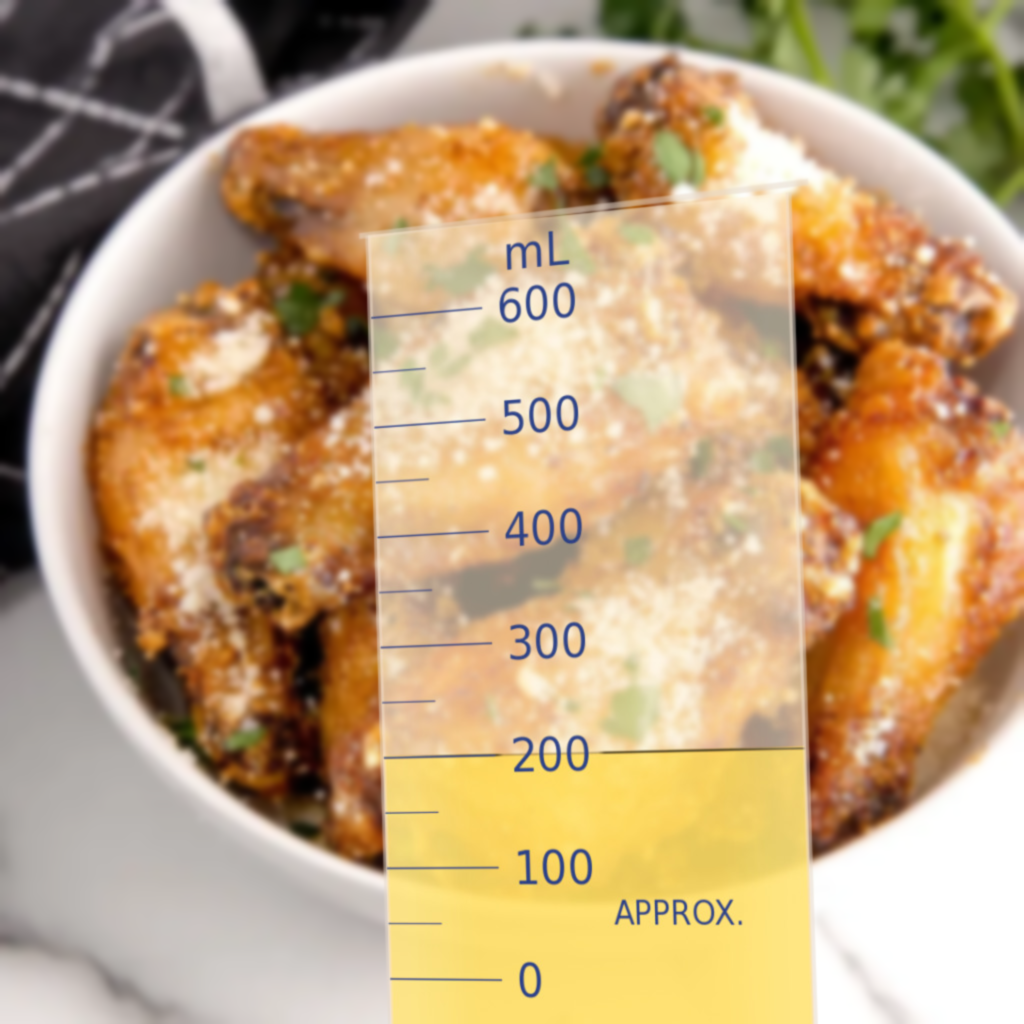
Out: 200 mL
